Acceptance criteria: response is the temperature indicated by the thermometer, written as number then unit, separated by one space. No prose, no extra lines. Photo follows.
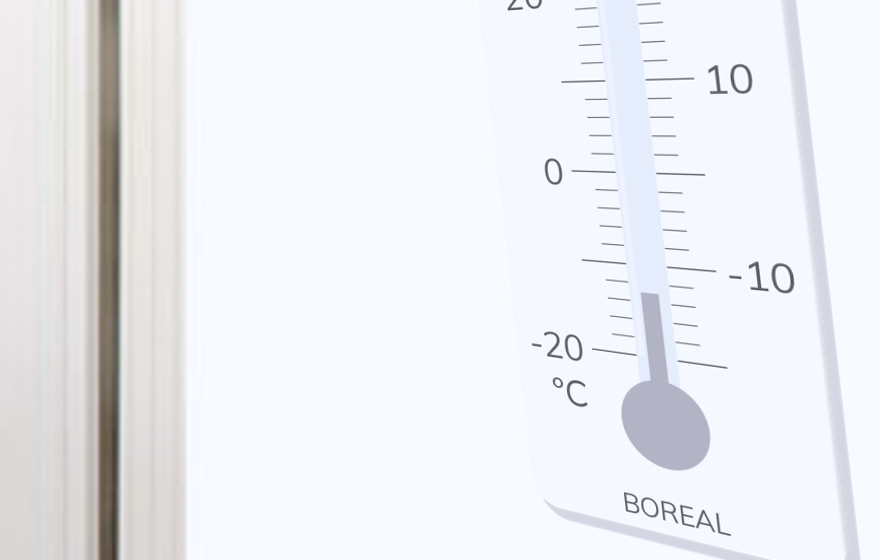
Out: -13 °C
